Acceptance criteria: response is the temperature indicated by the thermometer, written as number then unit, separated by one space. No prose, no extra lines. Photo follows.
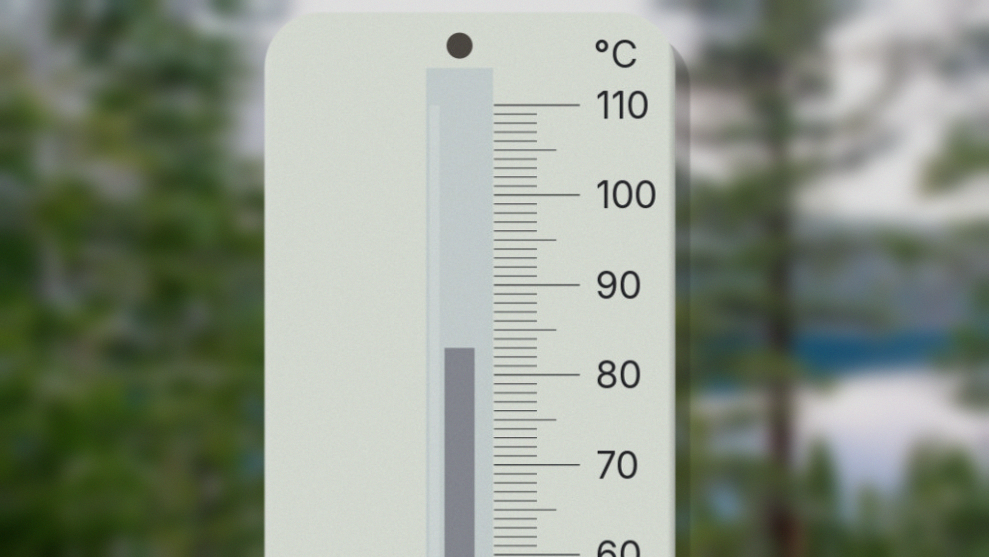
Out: 83 °C
